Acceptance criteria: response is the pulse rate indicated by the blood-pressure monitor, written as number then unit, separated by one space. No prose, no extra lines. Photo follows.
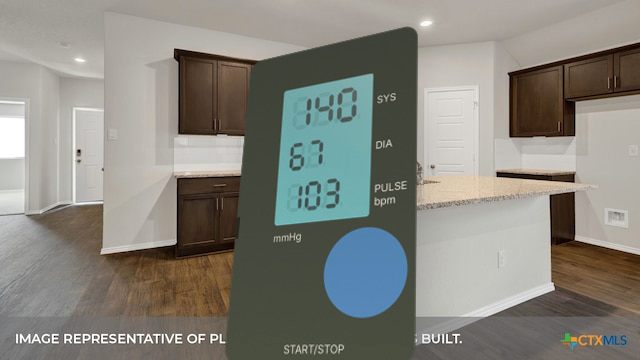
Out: 103 bpm
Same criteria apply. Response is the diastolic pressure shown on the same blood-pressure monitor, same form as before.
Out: 67 mmHg
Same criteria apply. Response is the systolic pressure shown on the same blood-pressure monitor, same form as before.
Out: 140 mmHg
